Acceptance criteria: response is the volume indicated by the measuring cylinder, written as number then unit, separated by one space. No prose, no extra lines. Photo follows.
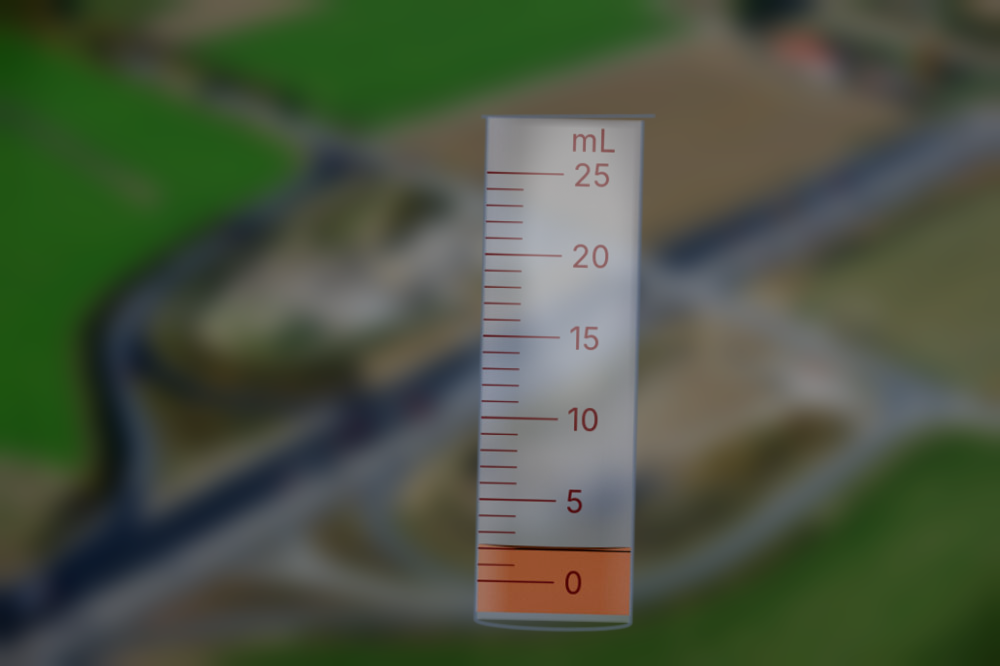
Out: 2 mL
